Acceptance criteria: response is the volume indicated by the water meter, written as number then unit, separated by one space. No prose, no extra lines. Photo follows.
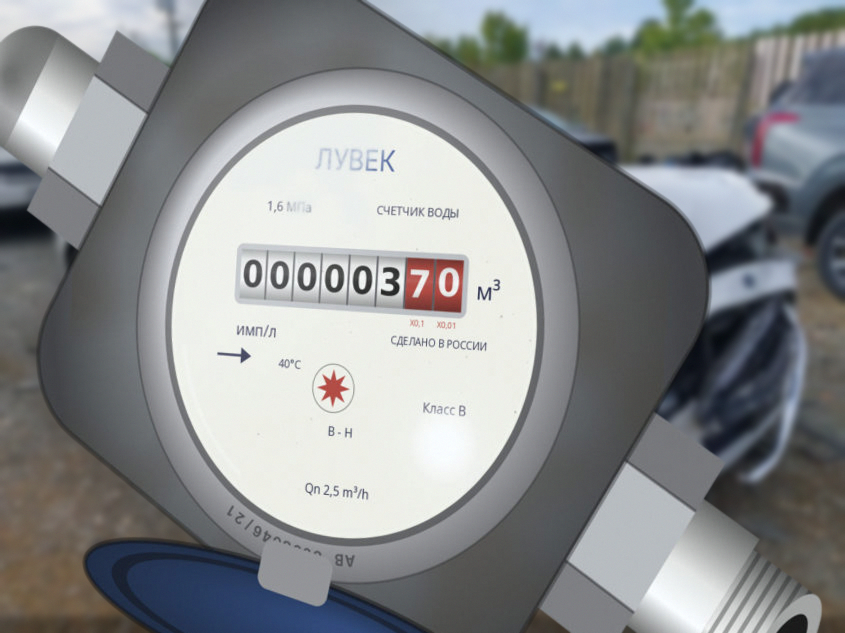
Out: 3.70 m³
